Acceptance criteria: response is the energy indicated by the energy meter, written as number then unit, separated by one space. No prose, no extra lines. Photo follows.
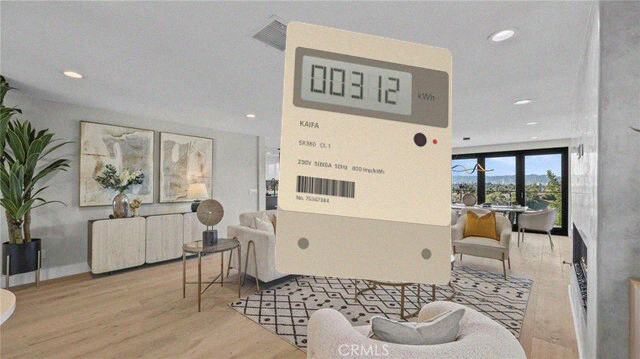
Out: 312 kWh
